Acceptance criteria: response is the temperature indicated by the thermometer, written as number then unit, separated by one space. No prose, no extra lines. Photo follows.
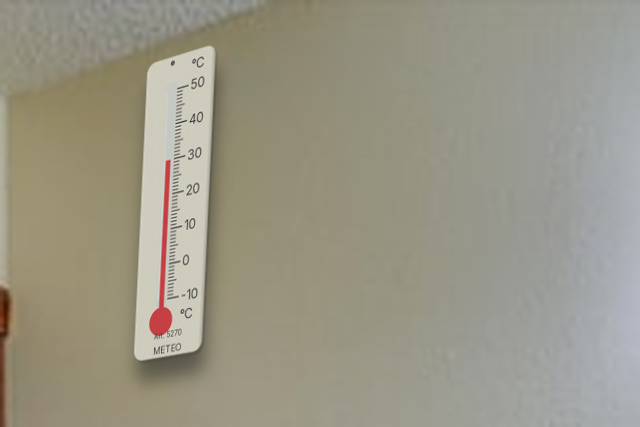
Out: 30 °C
